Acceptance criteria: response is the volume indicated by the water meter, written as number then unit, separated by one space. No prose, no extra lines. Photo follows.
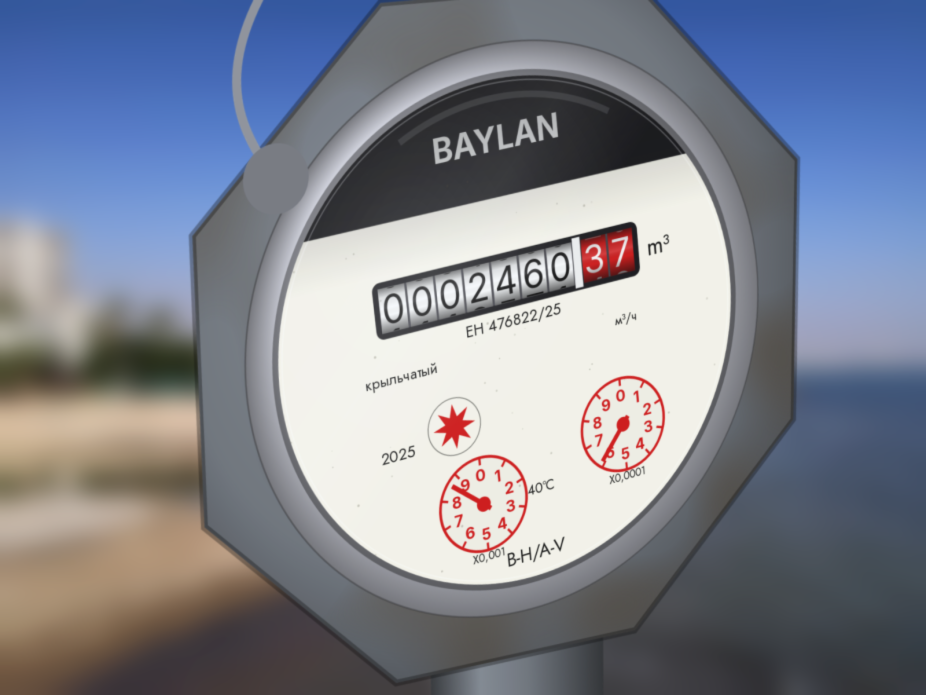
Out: 2460.3786 m³
